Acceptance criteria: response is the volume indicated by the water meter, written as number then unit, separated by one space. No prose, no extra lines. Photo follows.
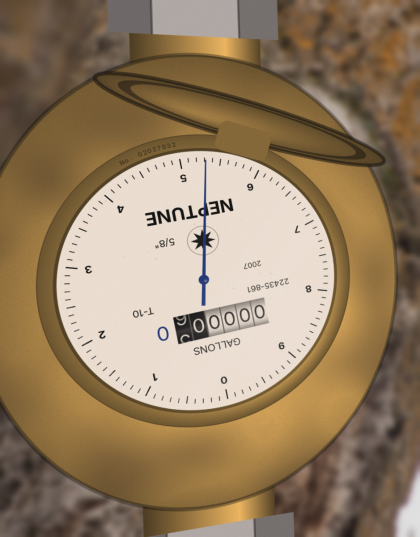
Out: 55.3 gal
